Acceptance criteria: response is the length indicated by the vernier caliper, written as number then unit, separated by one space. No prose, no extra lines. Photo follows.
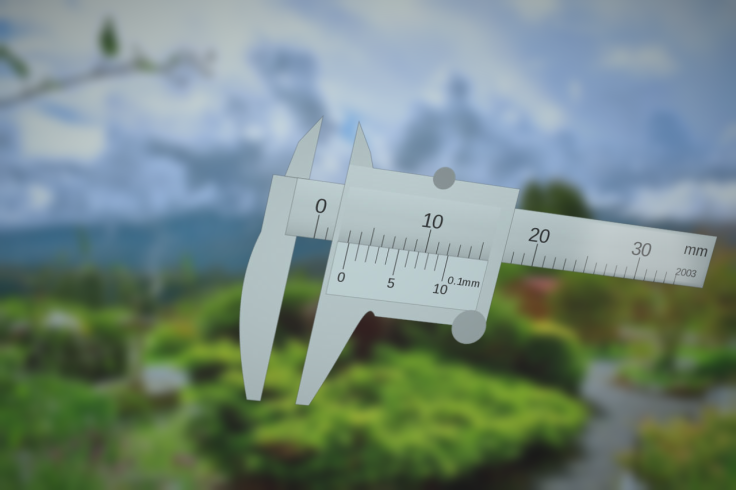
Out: 3.1 mm
